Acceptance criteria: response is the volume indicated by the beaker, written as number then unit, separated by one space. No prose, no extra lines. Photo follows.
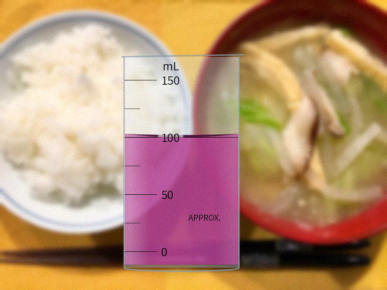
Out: 100 mL
